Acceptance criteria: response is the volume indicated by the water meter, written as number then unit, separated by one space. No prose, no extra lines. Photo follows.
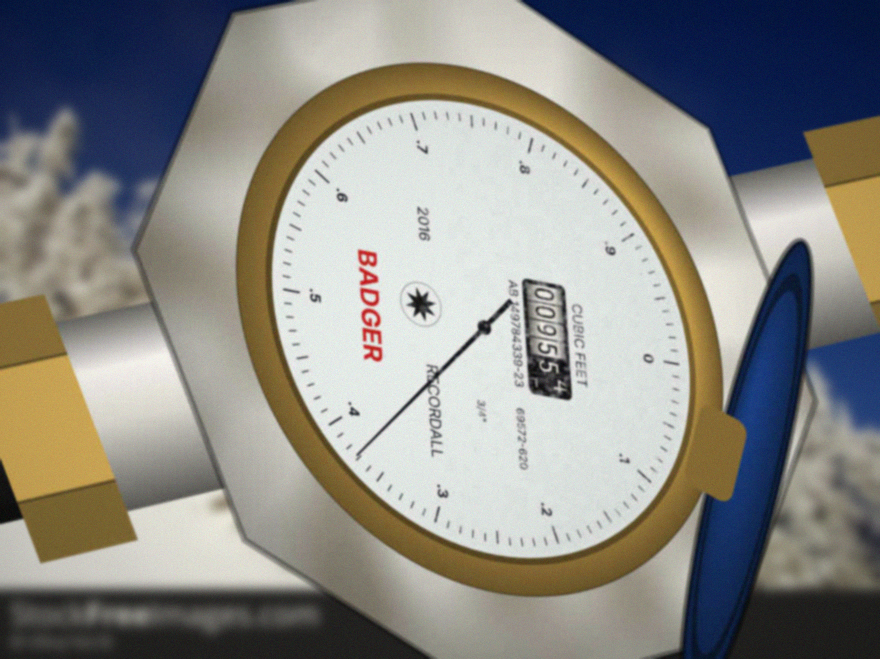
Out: 9554.37 ft³
